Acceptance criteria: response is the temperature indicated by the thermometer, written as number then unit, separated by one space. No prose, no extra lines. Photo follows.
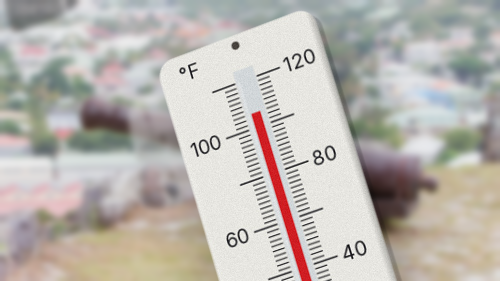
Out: 106 °F
